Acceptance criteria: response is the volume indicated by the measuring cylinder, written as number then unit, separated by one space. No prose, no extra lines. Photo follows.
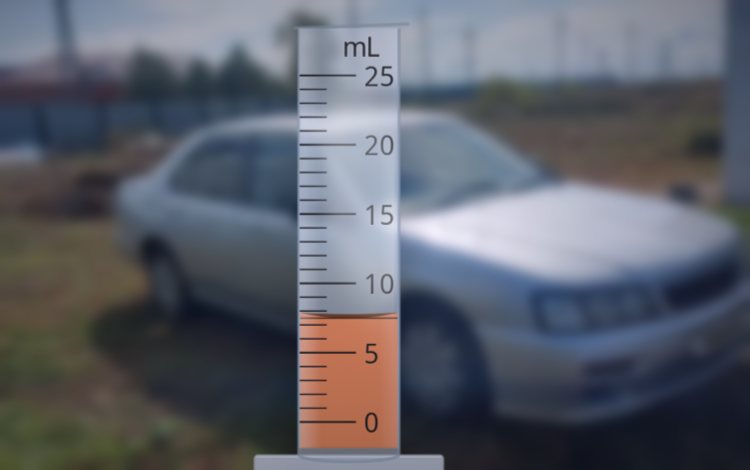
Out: 7.5 mL
